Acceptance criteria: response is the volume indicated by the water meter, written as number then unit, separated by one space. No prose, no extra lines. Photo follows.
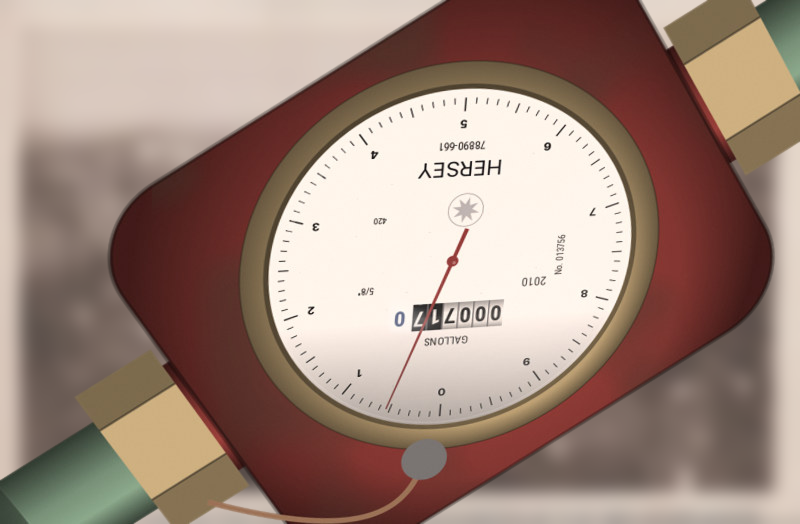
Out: 7170.5 gal
